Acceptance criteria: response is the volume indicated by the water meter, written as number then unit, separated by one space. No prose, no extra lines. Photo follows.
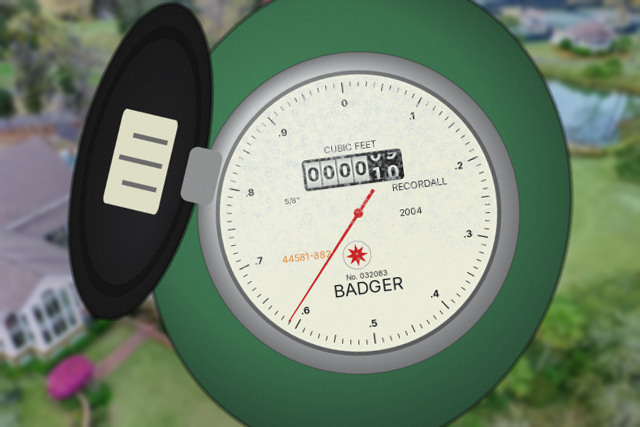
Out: 9.61 ft³
